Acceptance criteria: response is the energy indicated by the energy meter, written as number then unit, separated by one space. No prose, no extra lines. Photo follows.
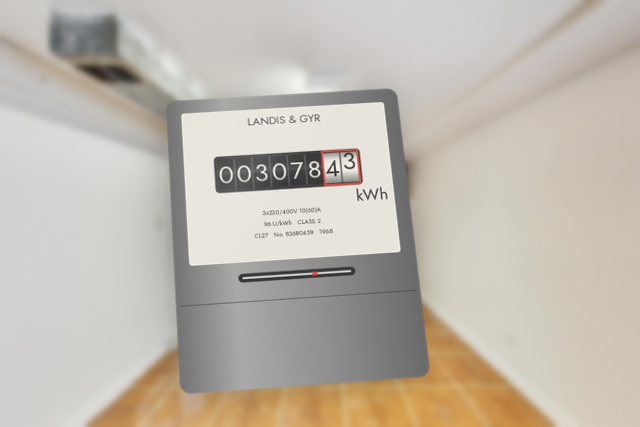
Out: 3078.43 kWh
